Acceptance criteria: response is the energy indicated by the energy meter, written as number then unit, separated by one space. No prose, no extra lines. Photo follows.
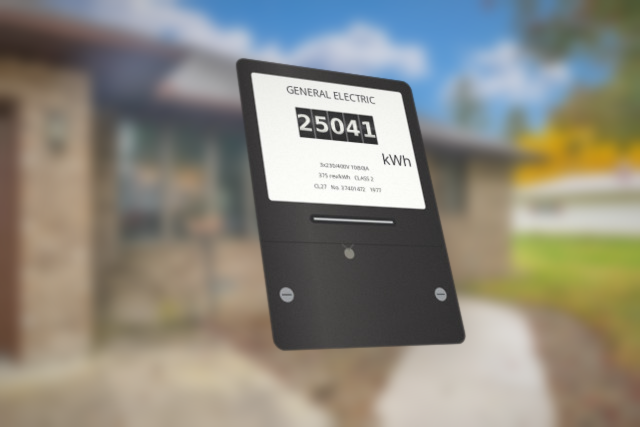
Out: 25041 kWh
